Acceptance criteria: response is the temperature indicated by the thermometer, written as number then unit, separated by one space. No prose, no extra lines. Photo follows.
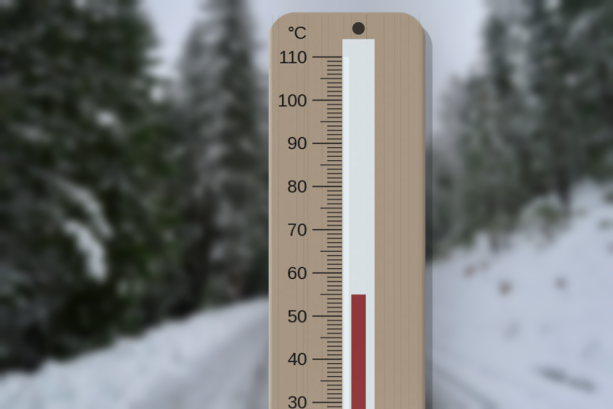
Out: 55 °C
